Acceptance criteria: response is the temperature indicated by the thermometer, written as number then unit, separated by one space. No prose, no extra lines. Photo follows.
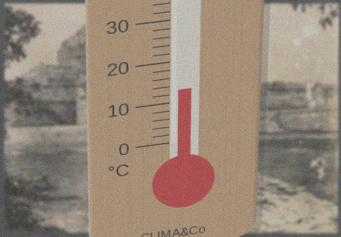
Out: 13 °C
